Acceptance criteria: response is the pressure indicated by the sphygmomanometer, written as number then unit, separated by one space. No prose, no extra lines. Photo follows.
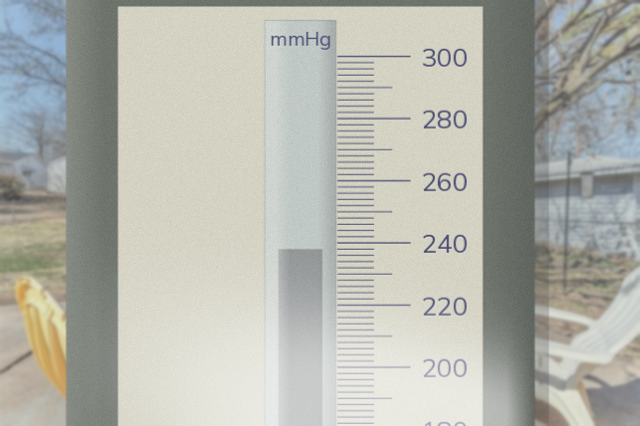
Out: 238 mmHg
